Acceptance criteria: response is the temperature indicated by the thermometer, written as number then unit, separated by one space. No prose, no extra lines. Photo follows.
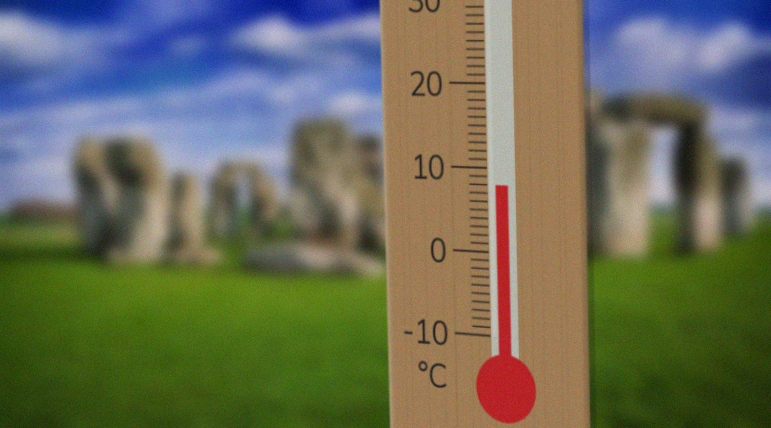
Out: 8 °C
